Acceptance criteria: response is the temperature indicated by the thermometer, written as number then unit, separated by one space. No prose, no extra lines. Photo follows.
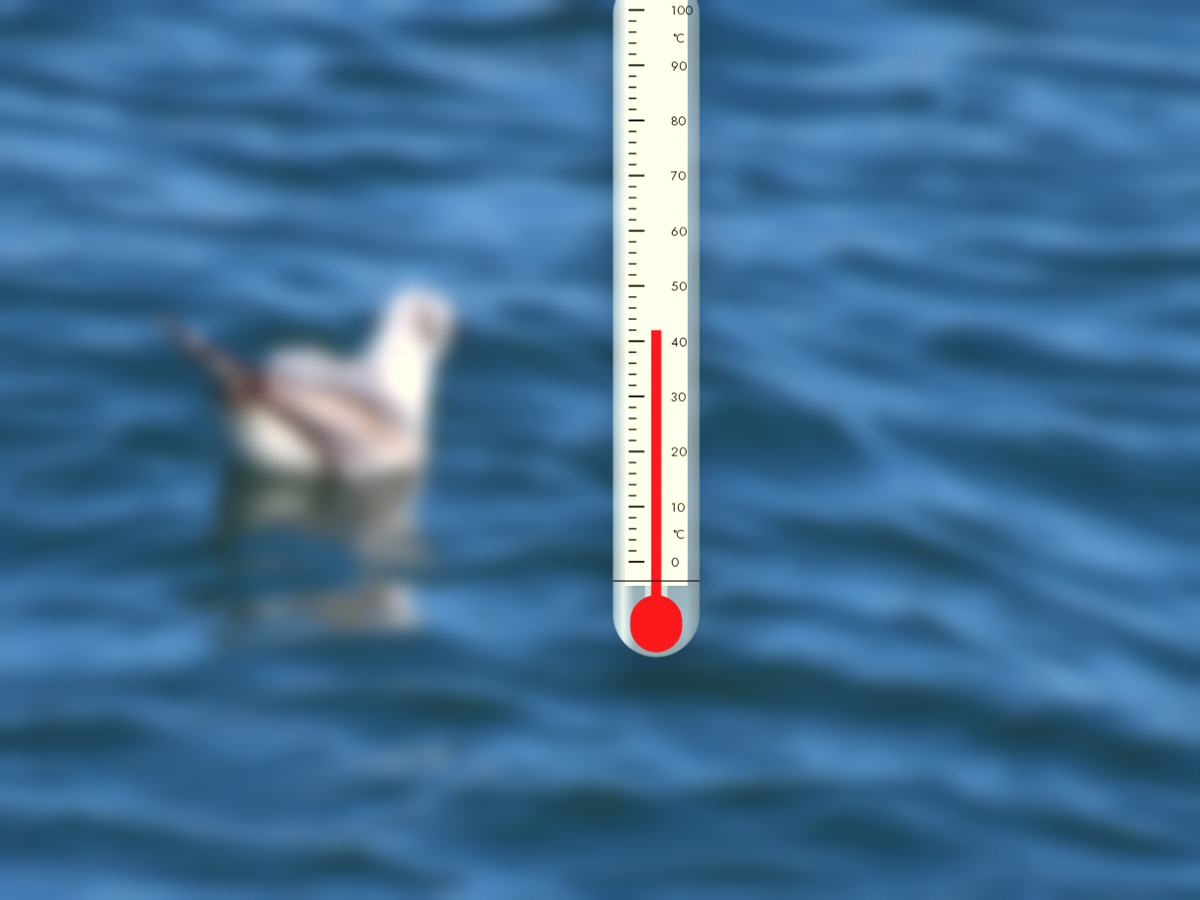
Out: 42 °C
